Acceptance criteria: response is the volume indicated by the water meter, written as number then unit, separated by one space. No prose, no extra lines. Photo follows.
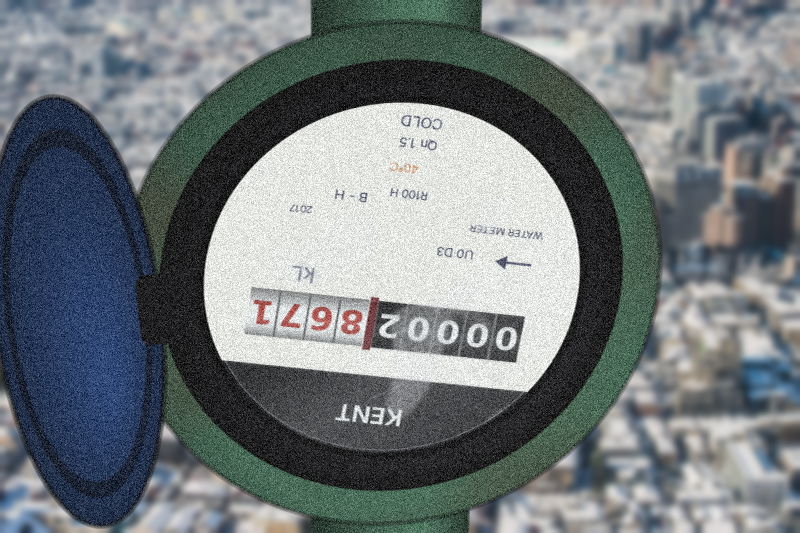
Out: 2.8671 kL
